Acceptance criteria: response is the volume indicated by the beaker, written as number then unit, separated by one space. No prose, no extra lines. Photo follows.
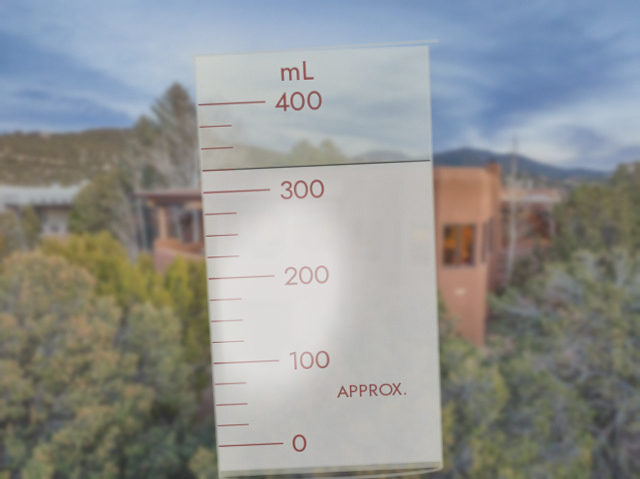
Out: 325 mL
